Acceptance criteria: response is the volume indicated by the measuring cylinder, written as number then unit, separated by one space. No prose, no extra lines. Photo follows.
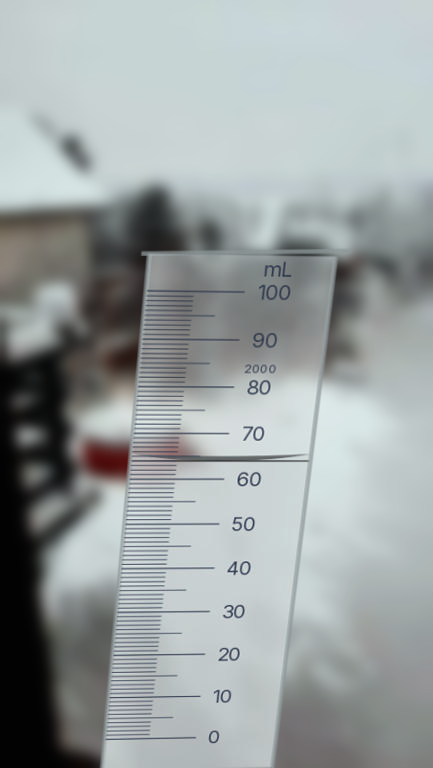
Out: 64 mL
